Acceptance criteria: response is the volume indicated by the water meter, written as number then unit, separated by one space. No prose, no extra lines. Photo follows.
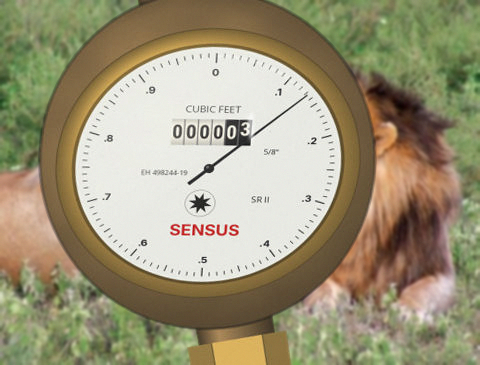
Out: 3.13 ft³
